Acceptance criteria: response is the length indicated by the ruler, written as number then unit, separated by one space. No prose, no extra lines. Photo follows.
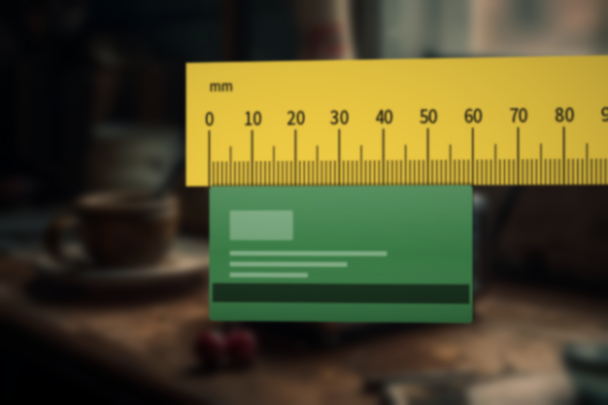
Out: 60 mm
